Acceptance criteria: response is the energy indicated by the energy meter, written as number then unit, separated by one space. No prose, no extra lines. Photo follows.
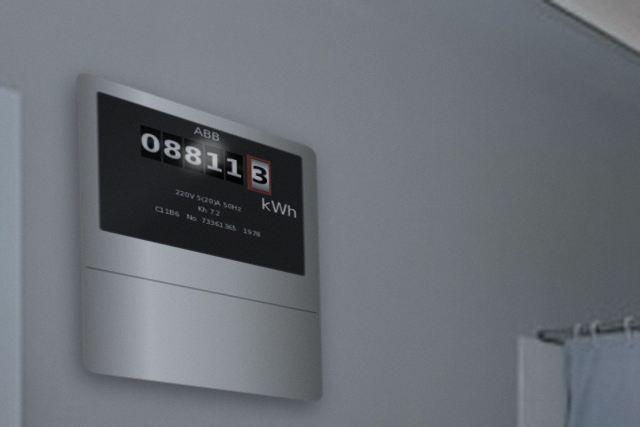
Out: 8811.3 kWh
